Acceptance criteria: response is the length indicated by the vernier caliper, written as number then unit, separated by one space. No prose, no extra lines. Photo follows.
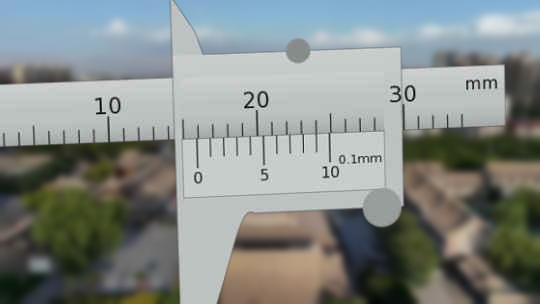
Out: 15.9 mm
